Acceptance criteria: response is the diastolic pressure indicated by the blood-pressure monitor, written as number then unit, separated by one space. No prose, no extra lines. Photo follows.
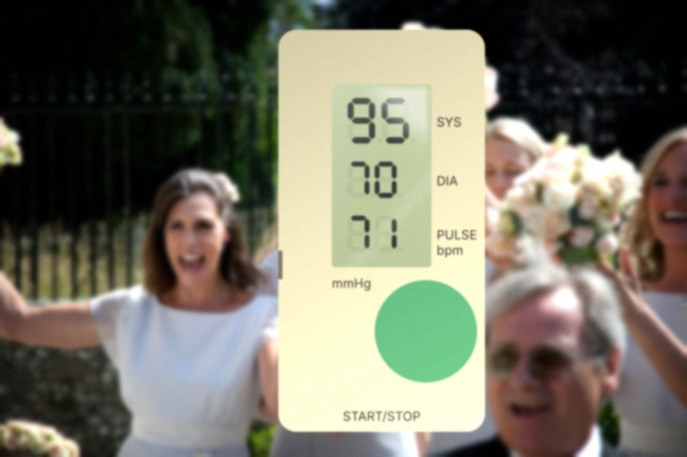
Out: 70 mmHg
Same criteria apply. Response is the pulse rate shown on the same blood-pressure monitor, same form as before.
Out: 71 bpm
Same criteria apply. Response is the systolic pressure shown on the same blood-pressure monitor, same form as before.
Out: 95 mmHg
